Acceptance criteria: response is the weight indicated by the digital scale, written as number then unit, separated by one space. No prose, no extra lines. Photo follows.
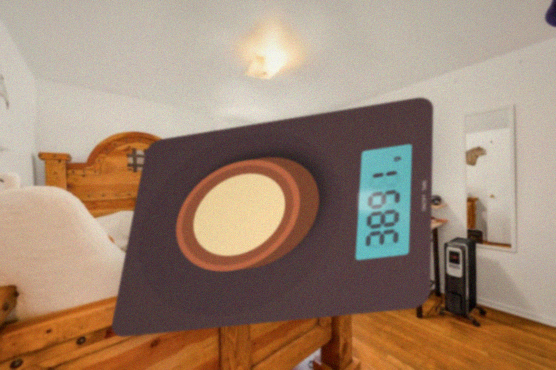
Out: 3891 g
